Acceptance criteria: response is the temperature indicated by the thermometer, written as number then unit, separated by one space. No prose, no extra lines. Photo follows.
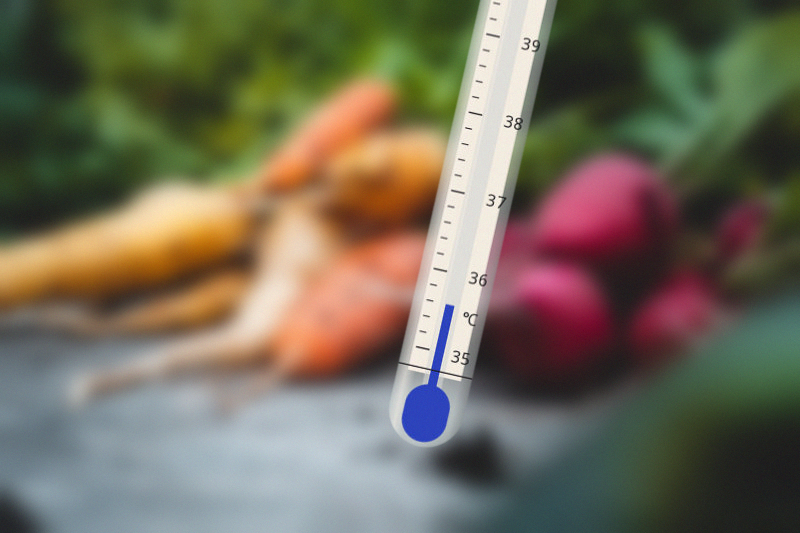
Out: 35.6 °C
